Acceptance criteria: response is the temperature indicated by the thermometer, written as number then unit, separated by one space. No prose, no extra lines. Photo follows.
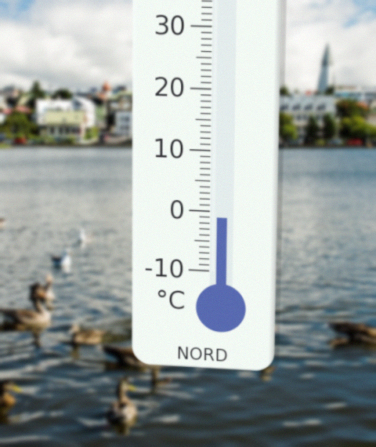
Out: -1 °C
